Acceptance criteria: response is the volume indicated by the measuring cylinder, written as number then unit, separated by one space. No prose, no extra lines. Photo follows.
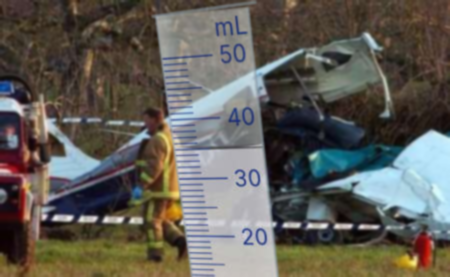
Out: 35 mL
